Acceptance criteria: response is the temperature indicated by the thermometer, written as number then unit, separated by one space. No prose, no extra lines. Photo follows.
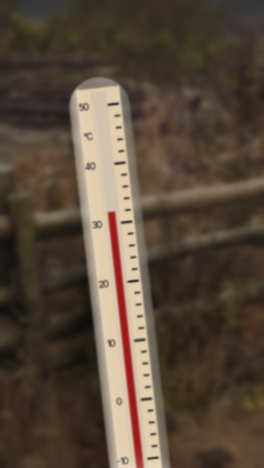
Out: 32 °C
